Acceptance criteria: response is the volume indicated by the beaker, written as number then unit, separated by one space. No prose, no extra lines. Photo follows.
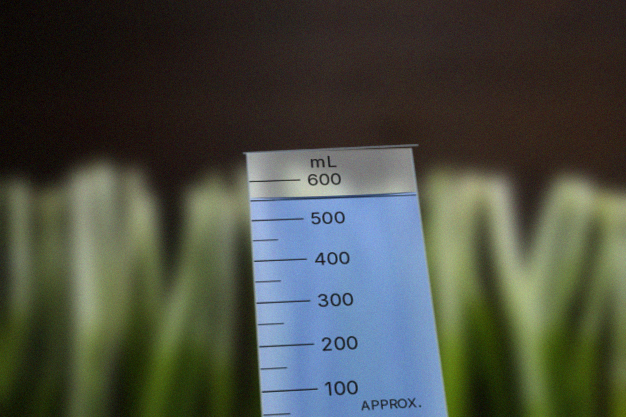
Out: 550 mL
